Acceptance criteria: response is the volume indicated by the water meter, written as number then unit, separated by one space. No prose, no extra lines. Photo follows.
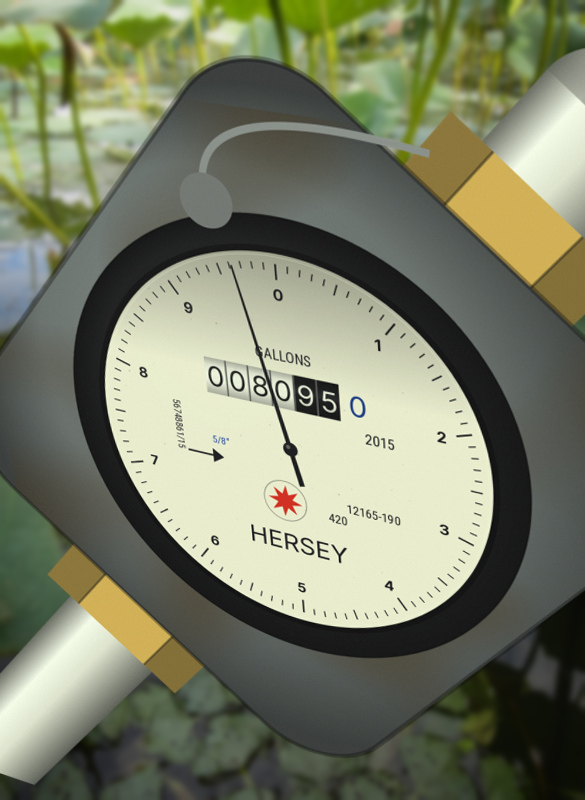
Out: 80949.6 gal
